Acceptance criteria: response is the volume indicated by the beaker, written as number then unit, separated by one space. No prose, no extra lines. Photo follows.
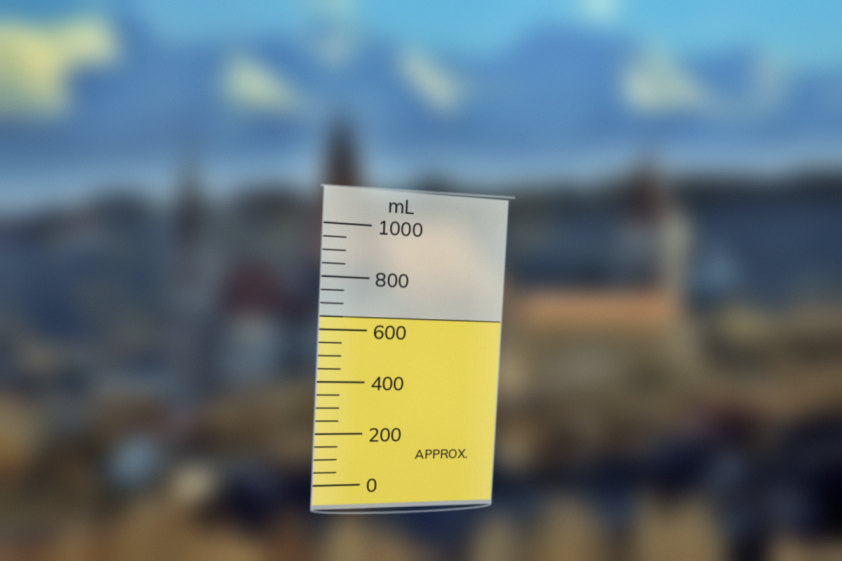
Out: 650 mL
